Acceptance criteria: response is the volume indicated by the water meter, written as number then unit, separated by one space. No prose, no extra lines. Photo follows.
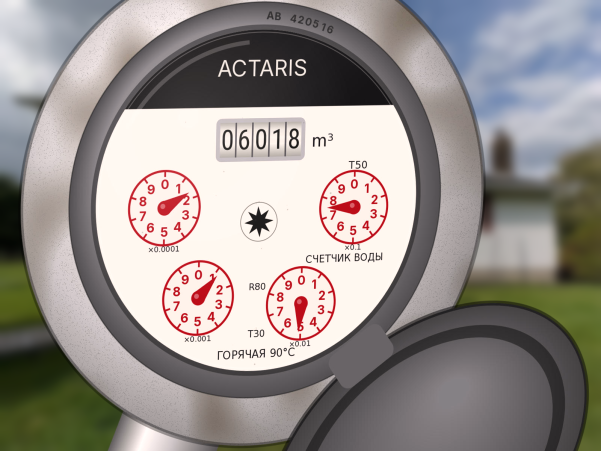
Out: 6018.7511 m³
